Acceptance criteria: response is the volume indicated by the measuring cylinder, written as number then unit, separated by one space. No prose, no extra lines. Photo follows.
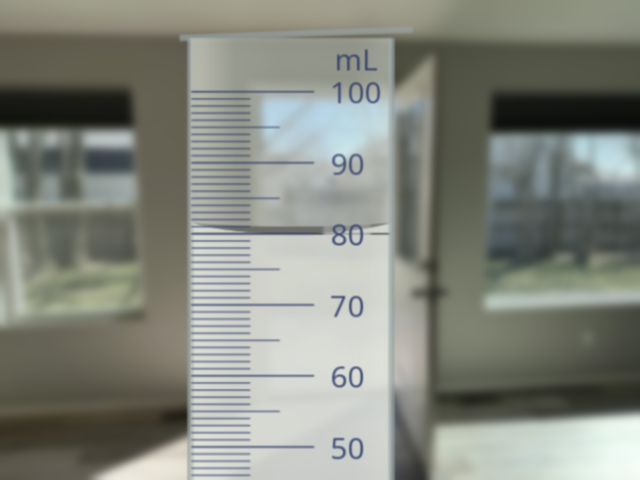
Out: 80 mL
